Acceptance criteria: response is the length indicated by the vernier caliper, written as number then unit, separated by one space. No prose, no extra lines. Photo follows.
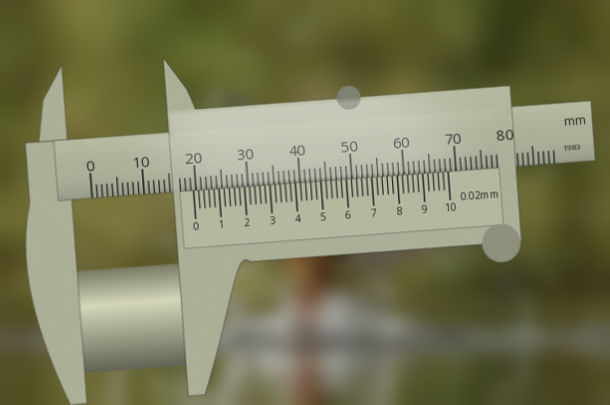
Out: 19.5 mm
